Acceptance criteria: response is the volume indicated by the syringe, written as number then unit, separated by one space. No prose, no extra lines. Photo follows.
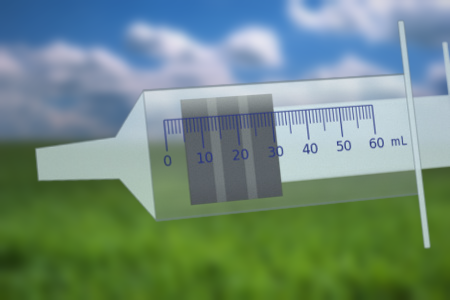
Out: 5 mL
